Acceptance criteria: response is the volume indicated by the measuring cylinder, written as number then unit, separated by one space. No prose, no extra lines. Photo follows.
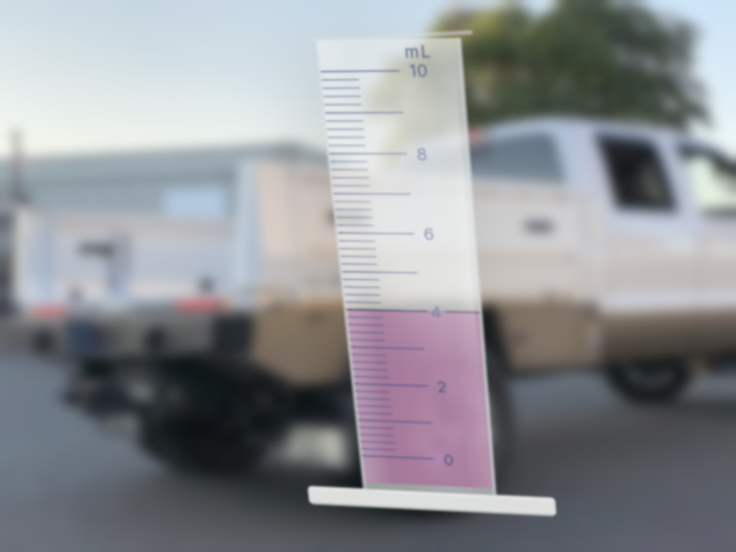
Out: 4 mL
